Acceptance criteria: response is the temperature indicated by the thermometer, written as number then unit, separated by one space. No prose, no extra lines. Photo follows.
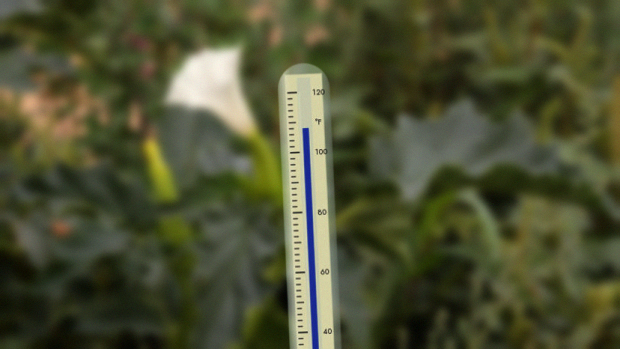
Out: 108 °F
